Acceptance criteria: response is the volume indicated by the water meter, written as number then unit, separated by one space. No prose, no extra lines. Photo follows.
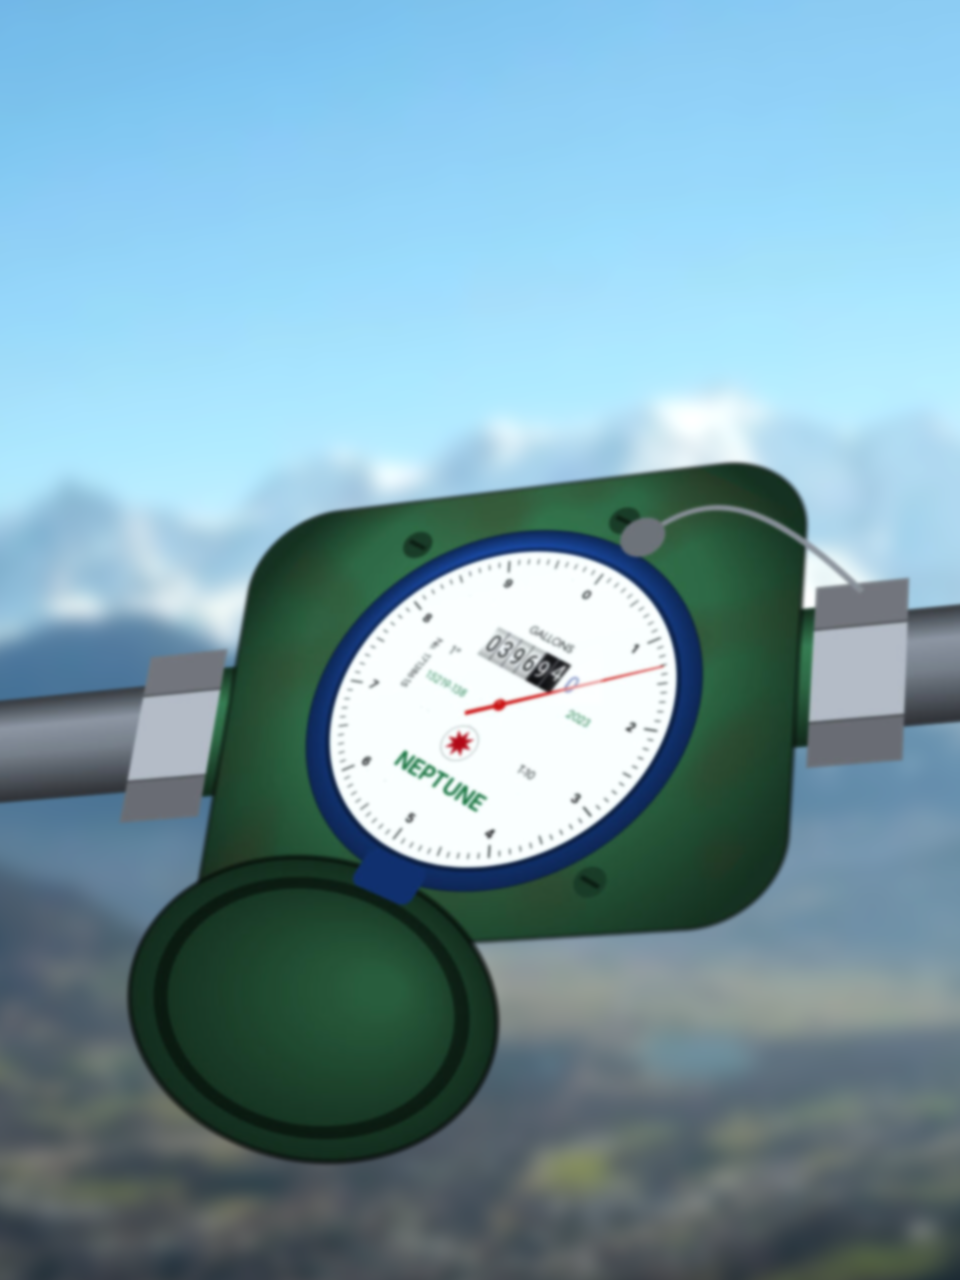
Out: 396941.3 gal
